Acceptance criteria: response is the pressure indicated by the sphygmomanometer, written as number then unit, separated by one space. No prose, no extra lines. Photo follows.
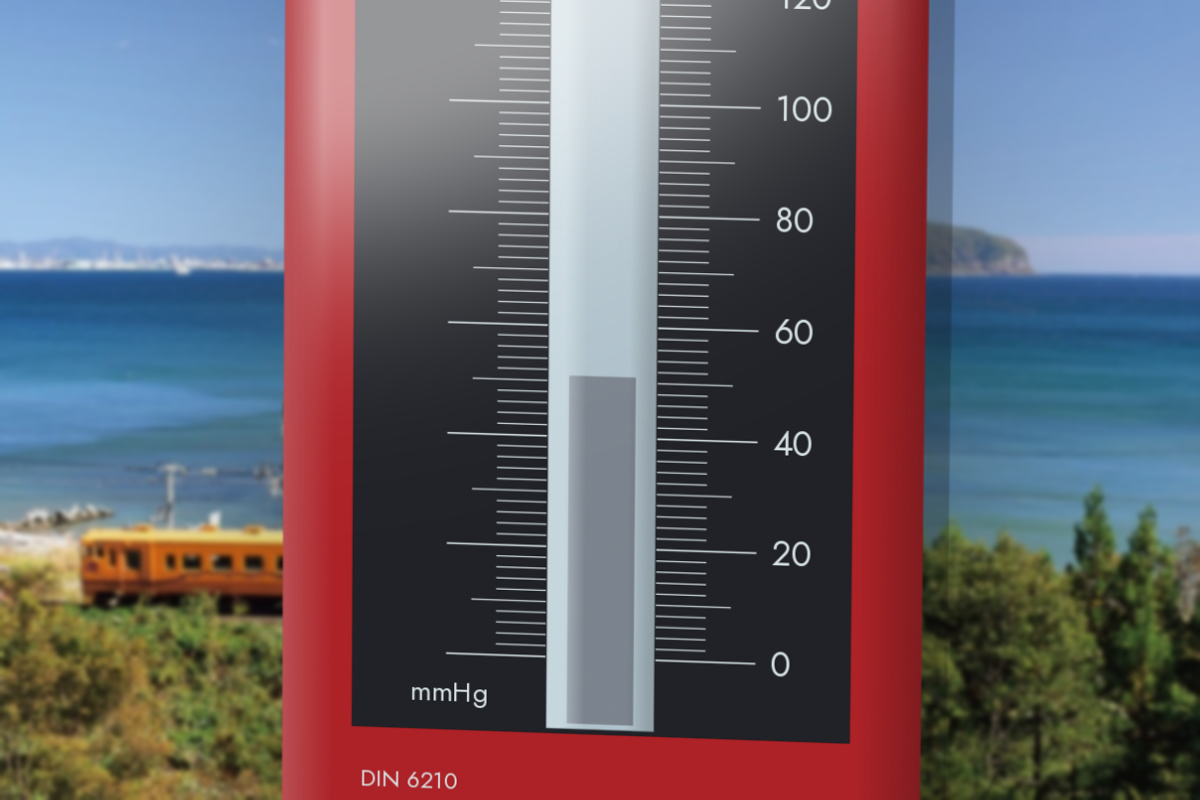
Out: 51 mmHg
